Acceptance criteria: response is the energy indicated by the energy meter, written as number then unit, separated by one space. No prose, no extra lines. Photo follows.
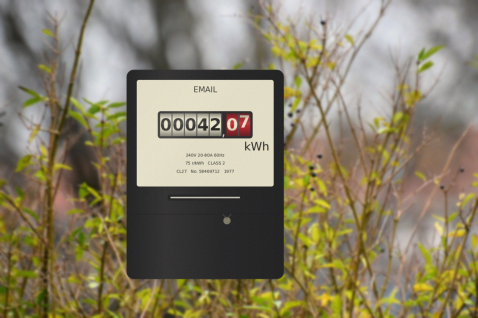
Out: 42.07 kWh
